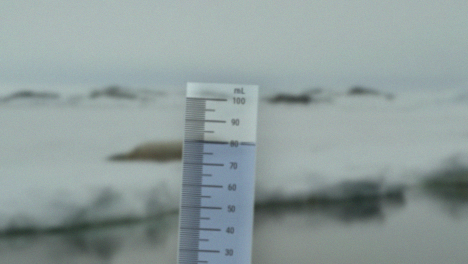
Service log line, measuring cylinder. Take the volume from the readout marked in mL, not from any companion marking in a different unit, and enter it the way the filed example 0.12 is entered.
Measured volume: 80
